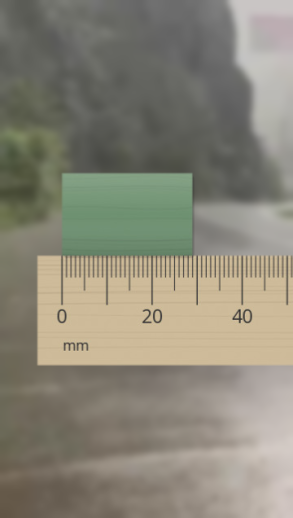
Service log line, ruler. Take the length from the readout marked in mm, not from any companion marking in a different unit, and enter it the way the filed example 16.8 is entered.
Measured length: 29
